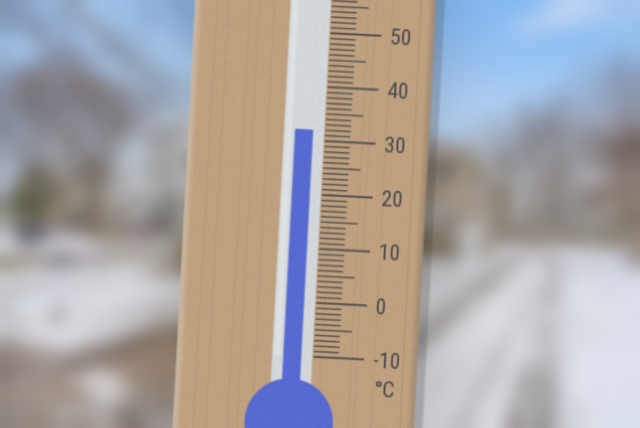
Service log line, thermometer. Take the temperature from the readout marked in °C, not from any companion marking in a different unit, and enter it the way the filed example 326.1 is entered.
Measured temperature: 32
